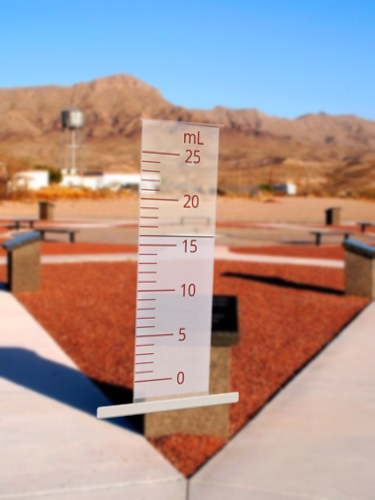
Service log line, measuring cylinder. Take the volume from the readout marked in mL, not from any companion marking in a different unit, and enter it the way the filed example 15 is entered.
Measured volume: 16
